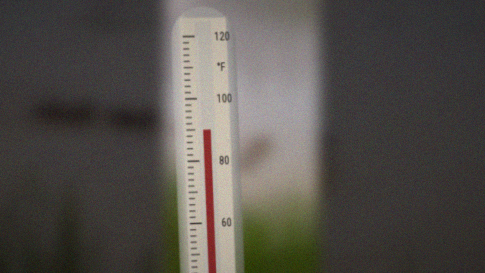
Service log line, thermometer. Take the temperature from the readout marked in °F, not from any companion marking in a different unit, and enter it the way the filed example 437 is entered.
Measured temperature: 90
